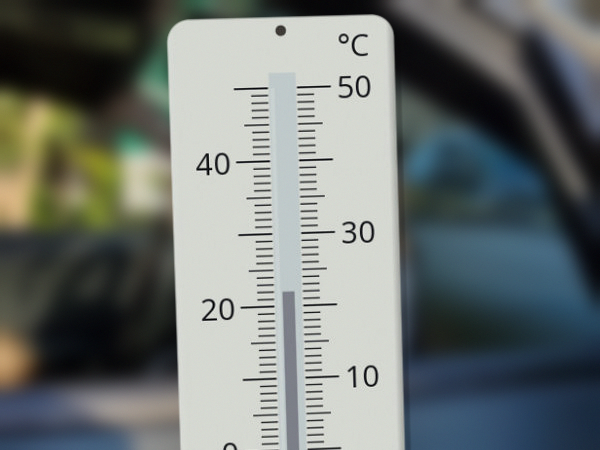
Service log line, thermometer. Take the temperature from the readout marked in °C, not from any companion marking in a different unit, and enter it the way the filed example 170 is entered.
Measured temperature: 22
